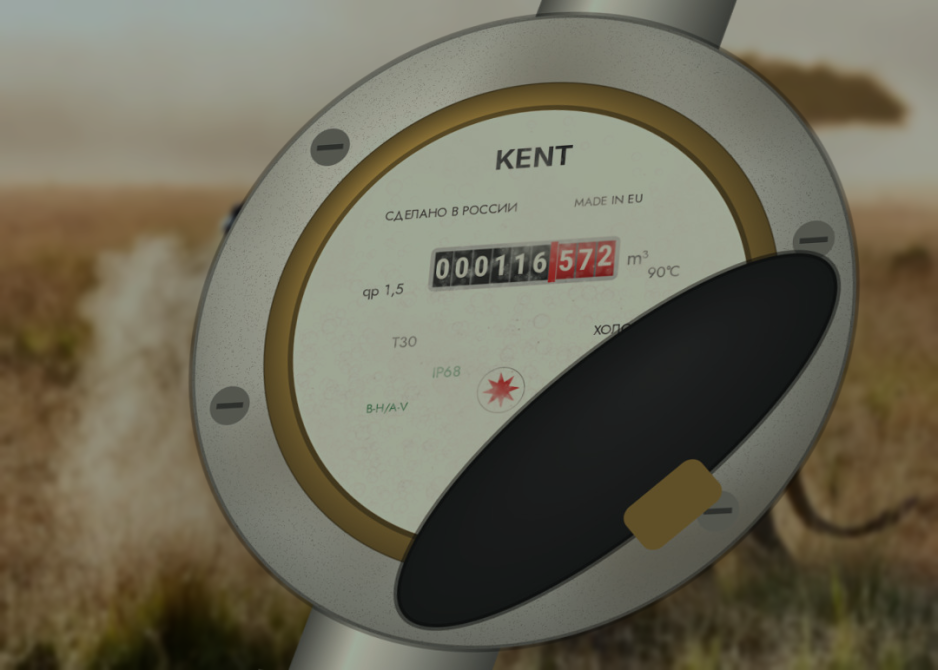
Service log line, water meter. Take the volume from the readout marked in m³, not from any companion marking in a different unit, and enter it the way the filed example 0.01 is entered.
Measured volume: 116.572
